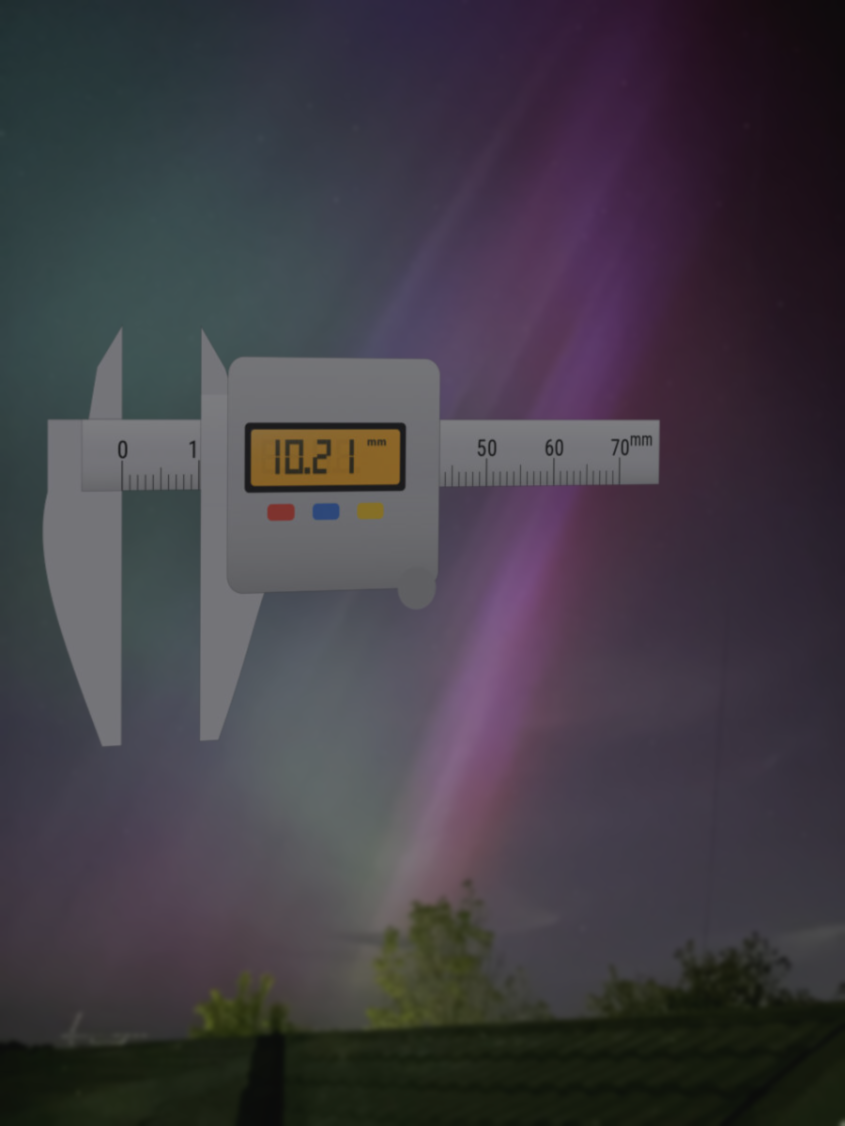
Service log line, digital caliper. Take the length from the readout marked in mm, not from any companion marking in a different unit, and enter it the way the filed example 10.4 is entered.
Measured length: 10.21
